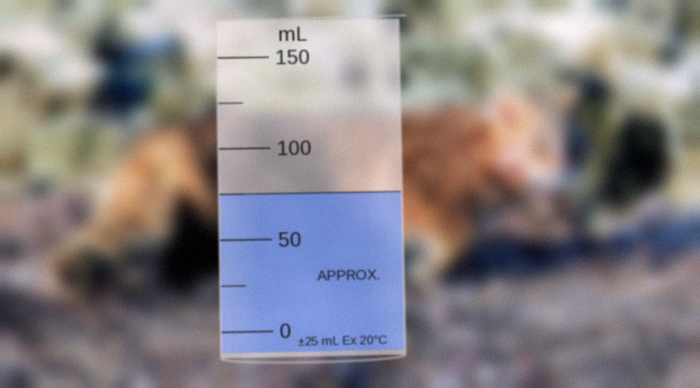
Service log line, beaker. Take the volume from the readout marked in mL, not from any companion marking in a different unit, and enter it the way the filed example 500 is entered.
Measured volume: 75
